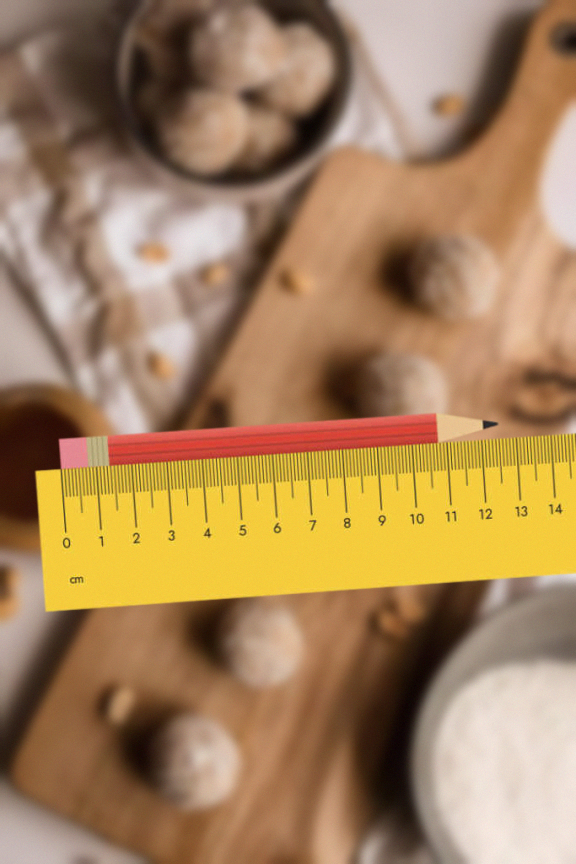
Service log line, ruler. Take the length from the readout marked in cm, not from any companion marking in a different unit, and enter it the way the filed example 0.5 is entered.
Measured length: 12.5
